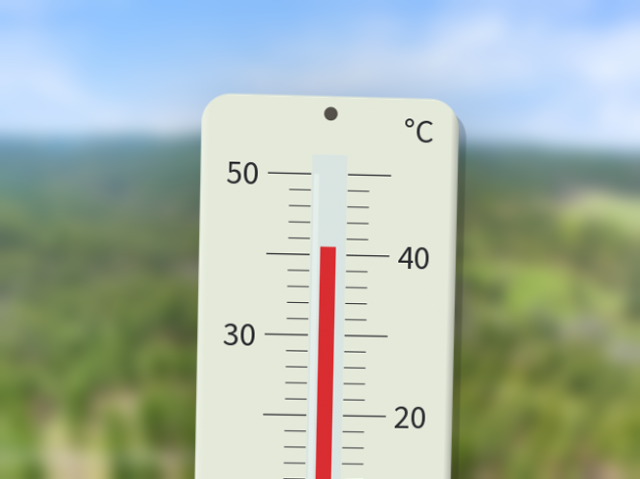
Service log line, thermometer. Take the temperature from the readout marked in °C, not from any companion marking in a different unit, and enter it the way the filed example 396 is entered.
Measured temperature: 41
